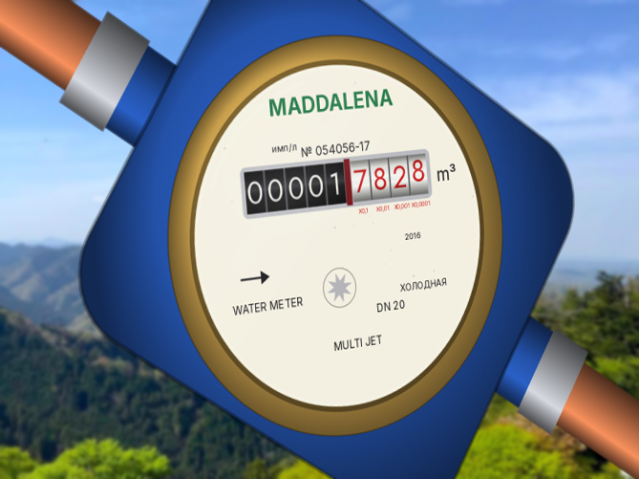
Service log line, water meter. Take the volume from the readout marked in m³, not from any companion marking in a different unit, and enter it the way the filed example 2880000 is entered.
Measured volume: 1.7828
